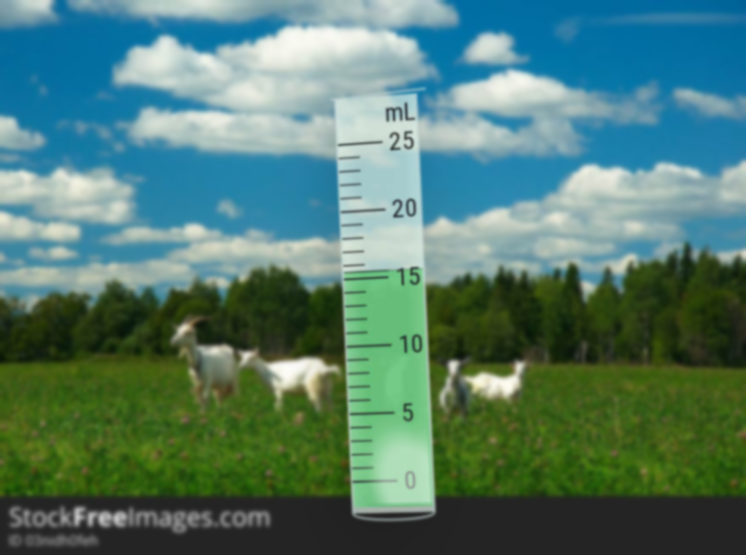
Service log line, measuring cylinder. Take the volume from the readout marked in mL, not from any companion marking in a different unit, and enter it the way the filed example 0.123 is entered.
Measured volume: 15.5
